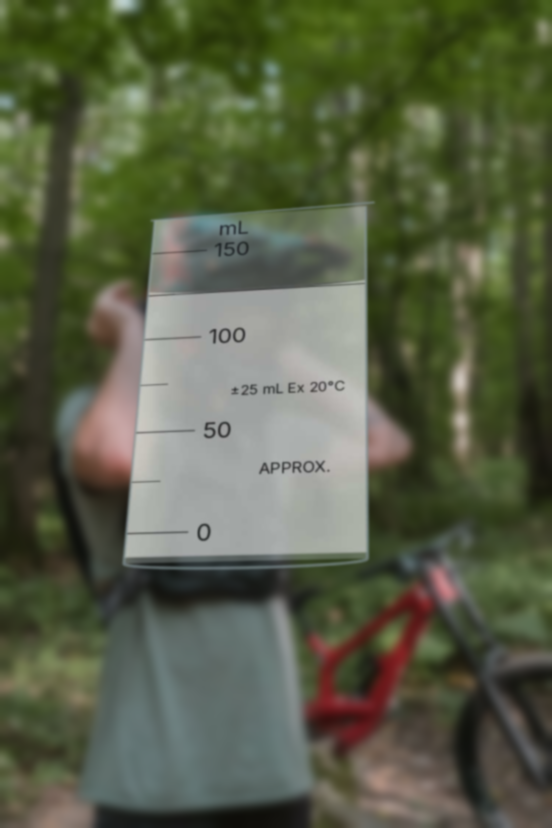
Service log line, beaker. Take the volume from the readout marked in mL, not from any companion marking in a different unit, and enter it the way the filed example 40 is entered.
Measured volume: 125
